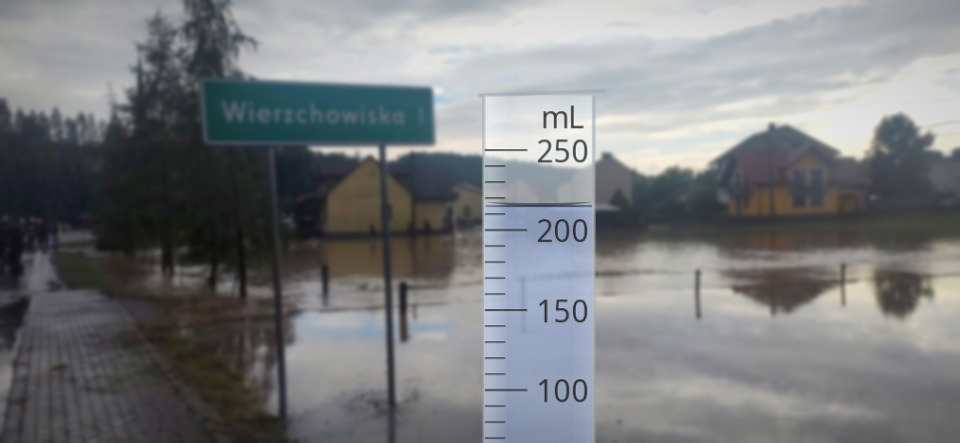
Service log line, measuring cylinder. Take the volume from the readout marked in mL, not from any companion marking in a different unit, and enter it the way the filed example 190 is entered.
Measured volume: 215
